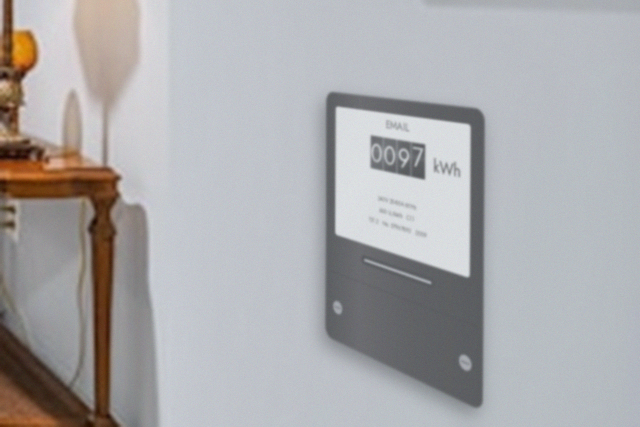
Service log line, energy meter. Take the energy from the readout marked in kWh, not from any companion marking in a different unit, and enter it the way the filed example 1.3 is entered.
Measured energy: 97
